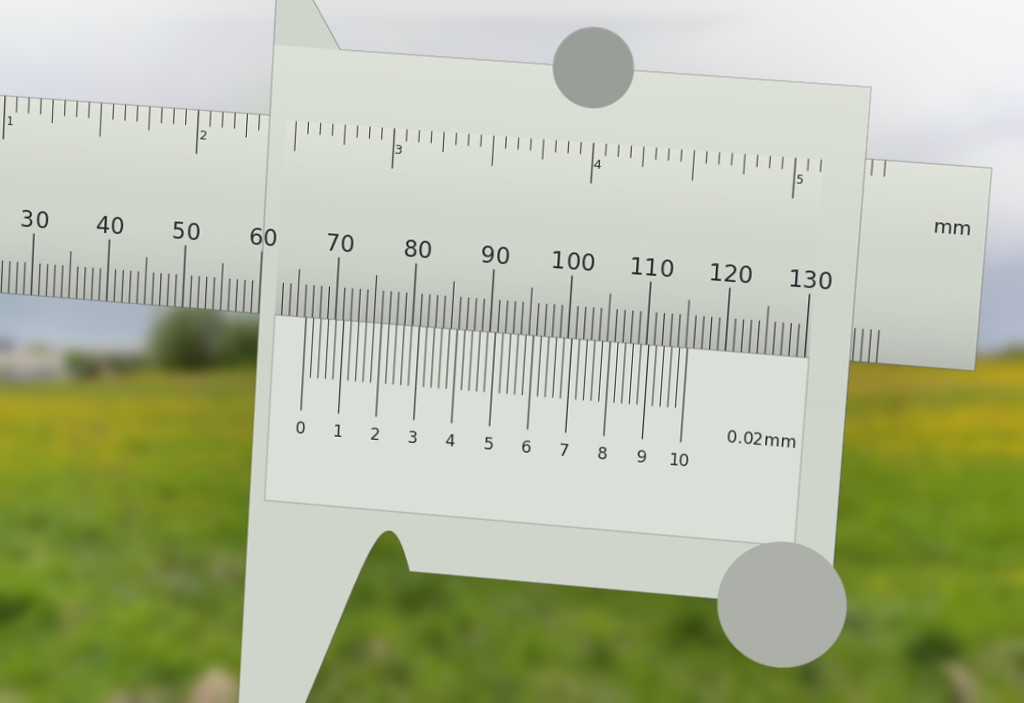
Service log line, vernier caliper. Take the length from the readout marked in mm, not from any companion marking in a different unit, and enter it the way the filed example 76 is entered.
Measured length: 66.2
